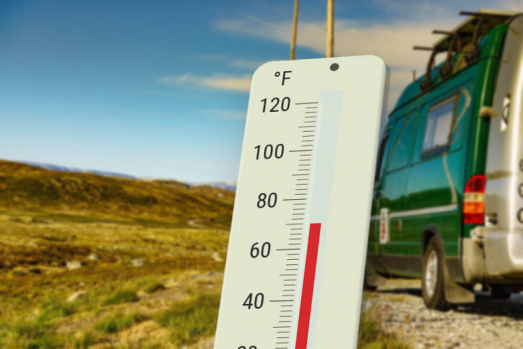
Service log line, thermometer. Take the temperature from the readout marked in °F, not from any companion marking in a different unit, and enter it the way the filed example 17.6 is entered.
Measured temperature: 70
